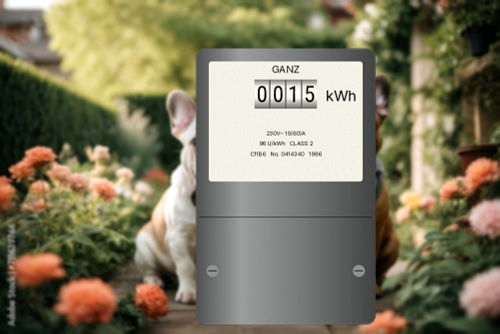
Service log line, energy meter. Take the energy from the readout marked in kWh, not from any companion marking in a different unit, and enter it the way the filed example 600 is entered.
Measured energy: 15
